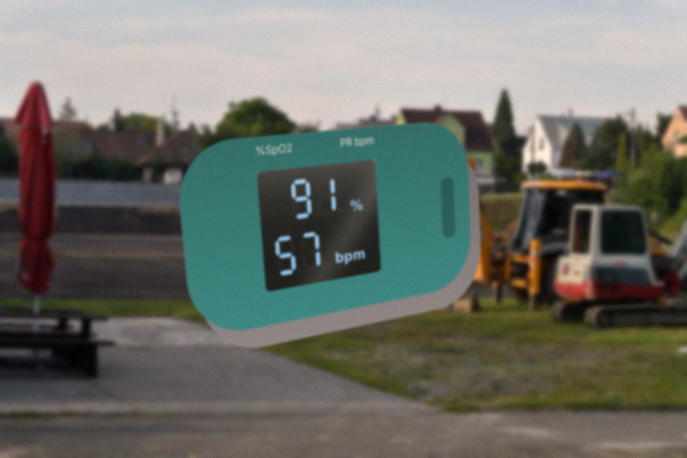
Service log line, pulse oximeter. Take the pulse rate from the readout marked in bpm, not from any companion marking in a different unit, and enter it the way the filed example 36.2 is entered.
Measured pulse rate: 57
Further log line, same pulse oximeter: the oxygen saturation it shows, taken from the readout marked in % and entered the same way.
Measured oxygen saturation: 91
